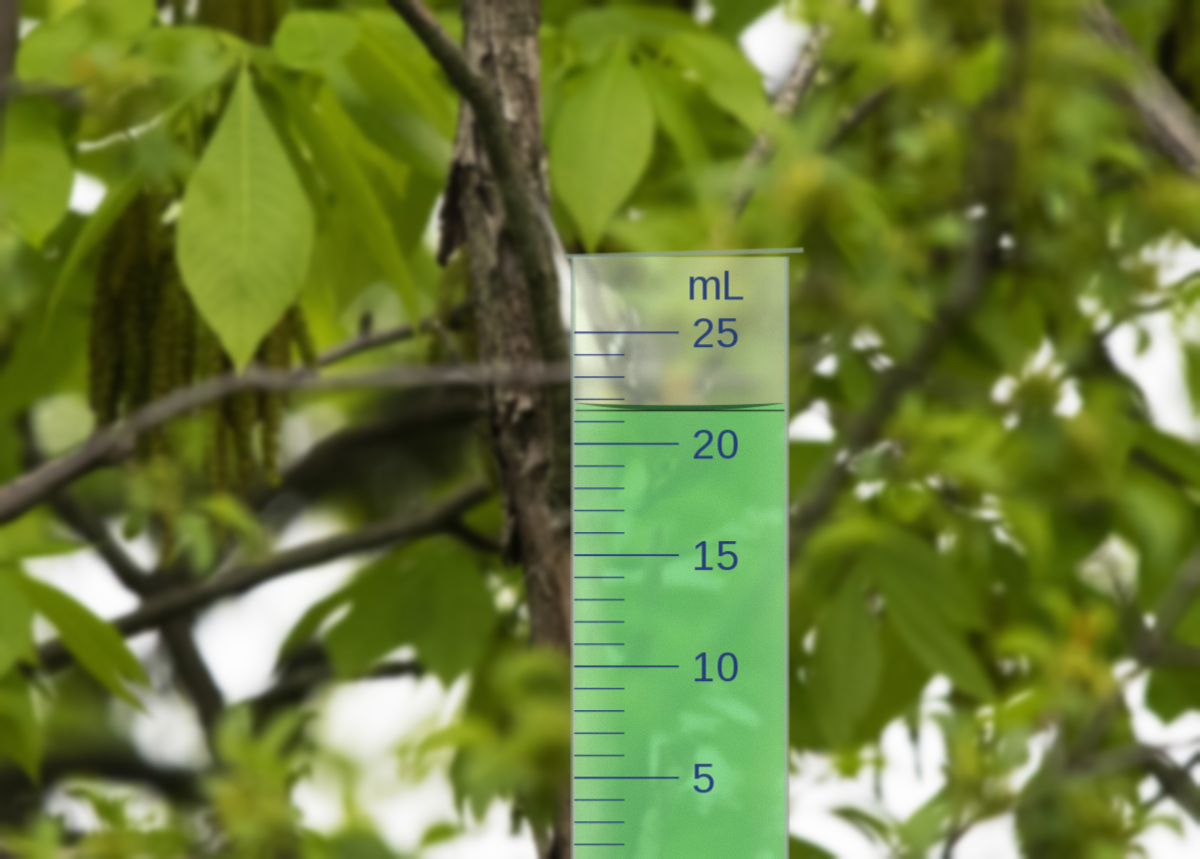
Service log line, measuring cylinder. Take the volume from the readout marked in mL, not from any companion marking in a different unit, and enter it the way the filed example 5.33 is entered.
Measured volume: 21.5
